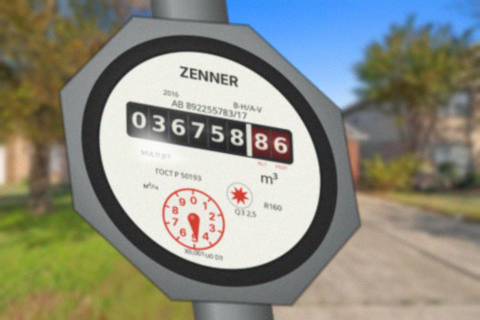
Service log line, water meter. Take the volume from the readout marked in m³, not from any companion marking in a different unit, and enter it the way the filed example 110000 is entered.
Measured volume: 36758.864
